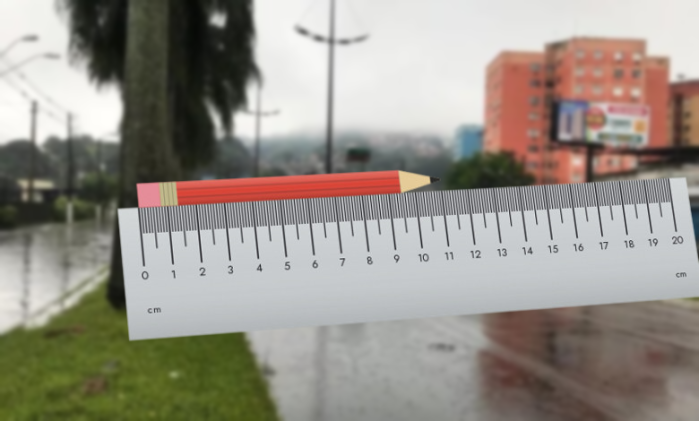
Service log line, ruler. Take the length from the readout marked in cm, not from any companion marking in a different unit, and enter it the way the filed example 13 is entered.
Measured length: 11
